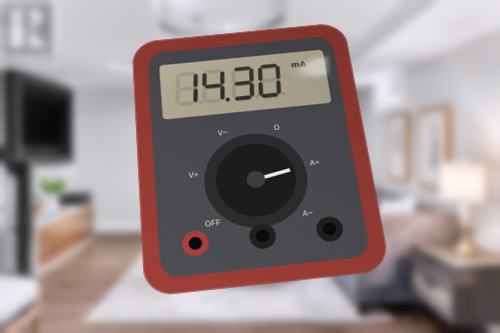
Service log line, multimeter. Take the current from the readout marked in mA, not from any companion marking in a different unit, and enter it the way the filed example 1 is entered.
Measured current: 14.30
